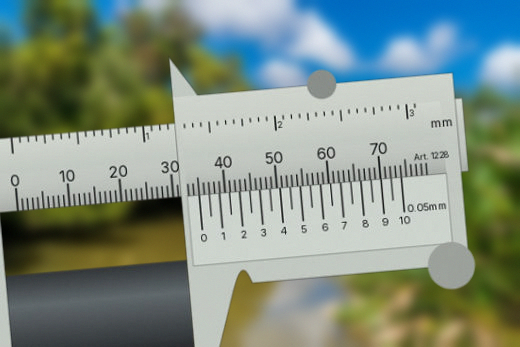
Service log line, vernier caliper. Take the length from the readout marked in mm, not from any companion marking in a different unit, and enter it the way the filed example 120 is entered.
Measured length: 35.0
